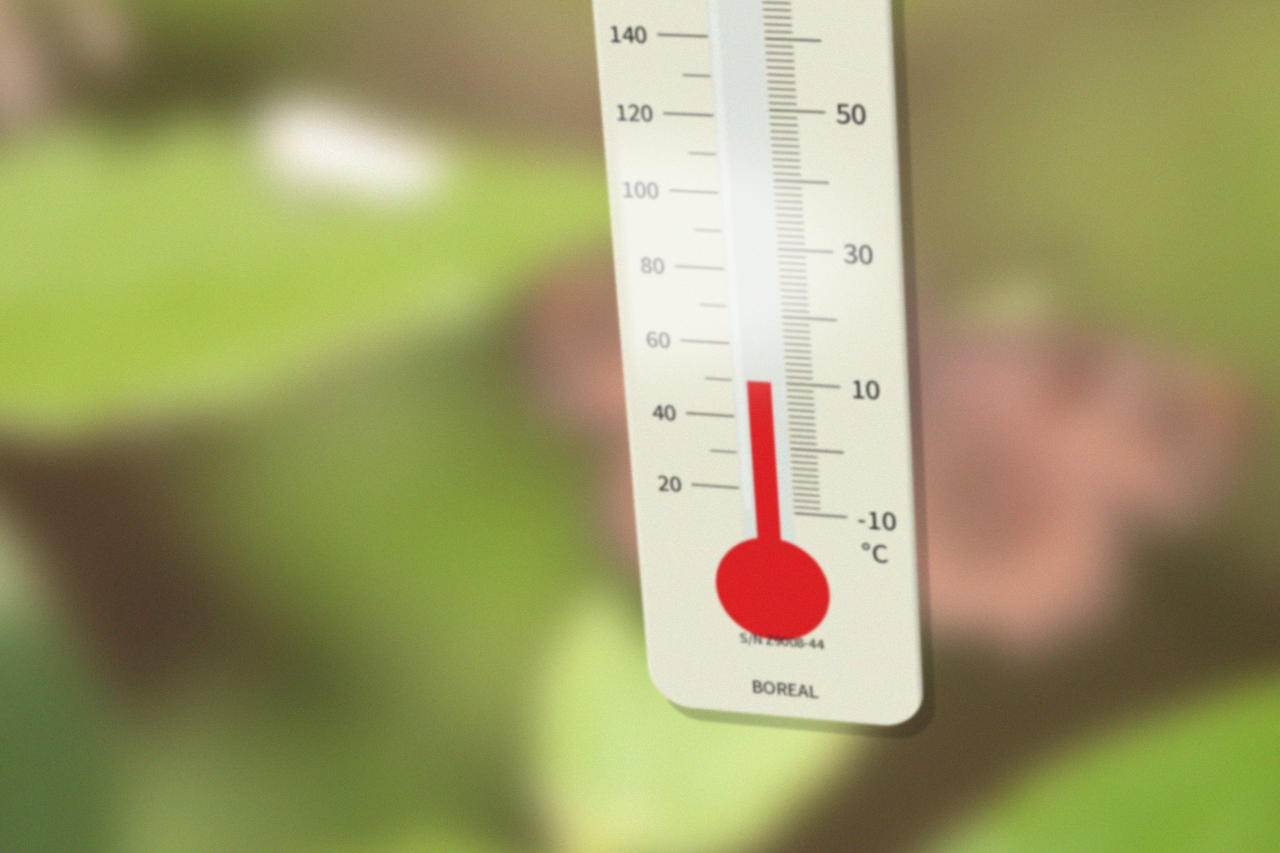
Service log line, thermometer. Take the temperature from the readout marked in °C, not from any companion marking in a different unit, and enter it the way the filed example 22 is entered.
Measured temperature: 10
